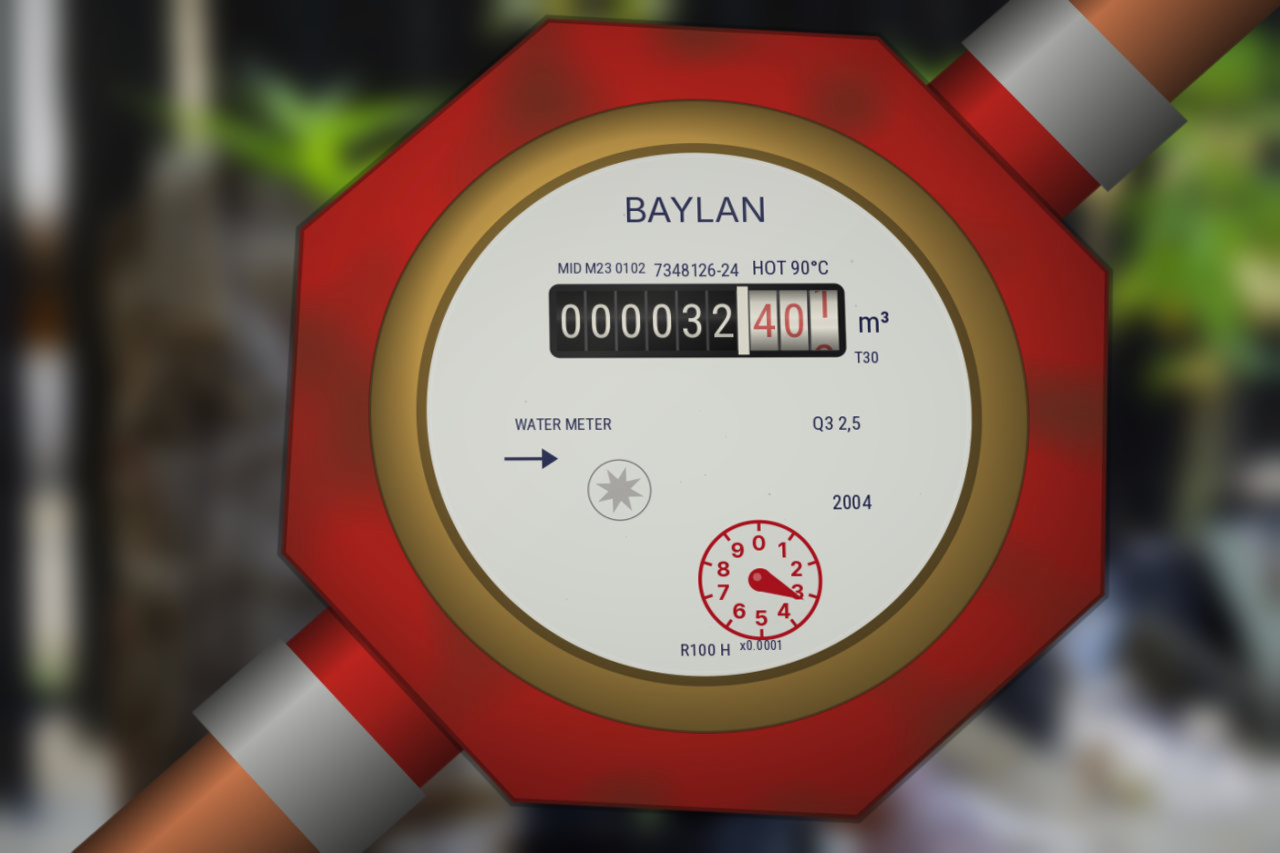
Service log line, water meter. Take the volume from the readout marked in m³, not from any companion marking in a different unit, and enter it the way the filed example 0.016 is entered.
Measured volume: 32.4013
